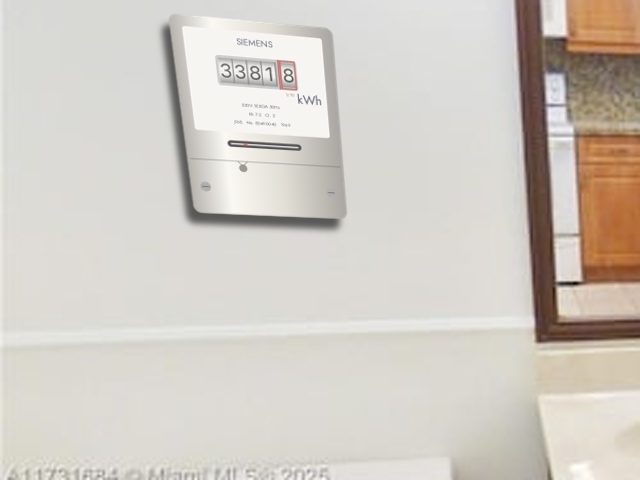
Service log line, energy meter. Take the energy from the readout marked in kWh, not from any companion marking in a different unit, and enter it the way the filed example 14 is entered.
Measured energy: 3381.8
